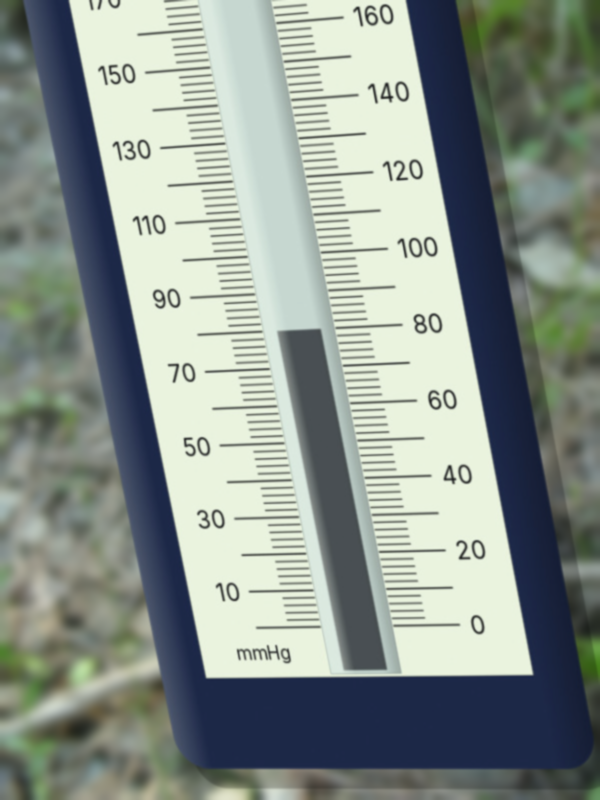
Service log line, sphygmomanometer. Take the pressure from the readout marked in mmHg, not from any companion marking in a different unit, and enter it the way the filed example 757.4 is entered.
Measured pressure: 80
